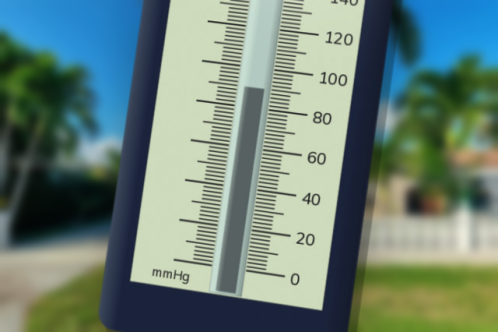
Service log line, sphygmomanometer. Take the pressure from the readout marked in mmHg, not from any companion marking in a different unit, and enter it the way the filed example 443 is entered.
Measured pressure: 90
